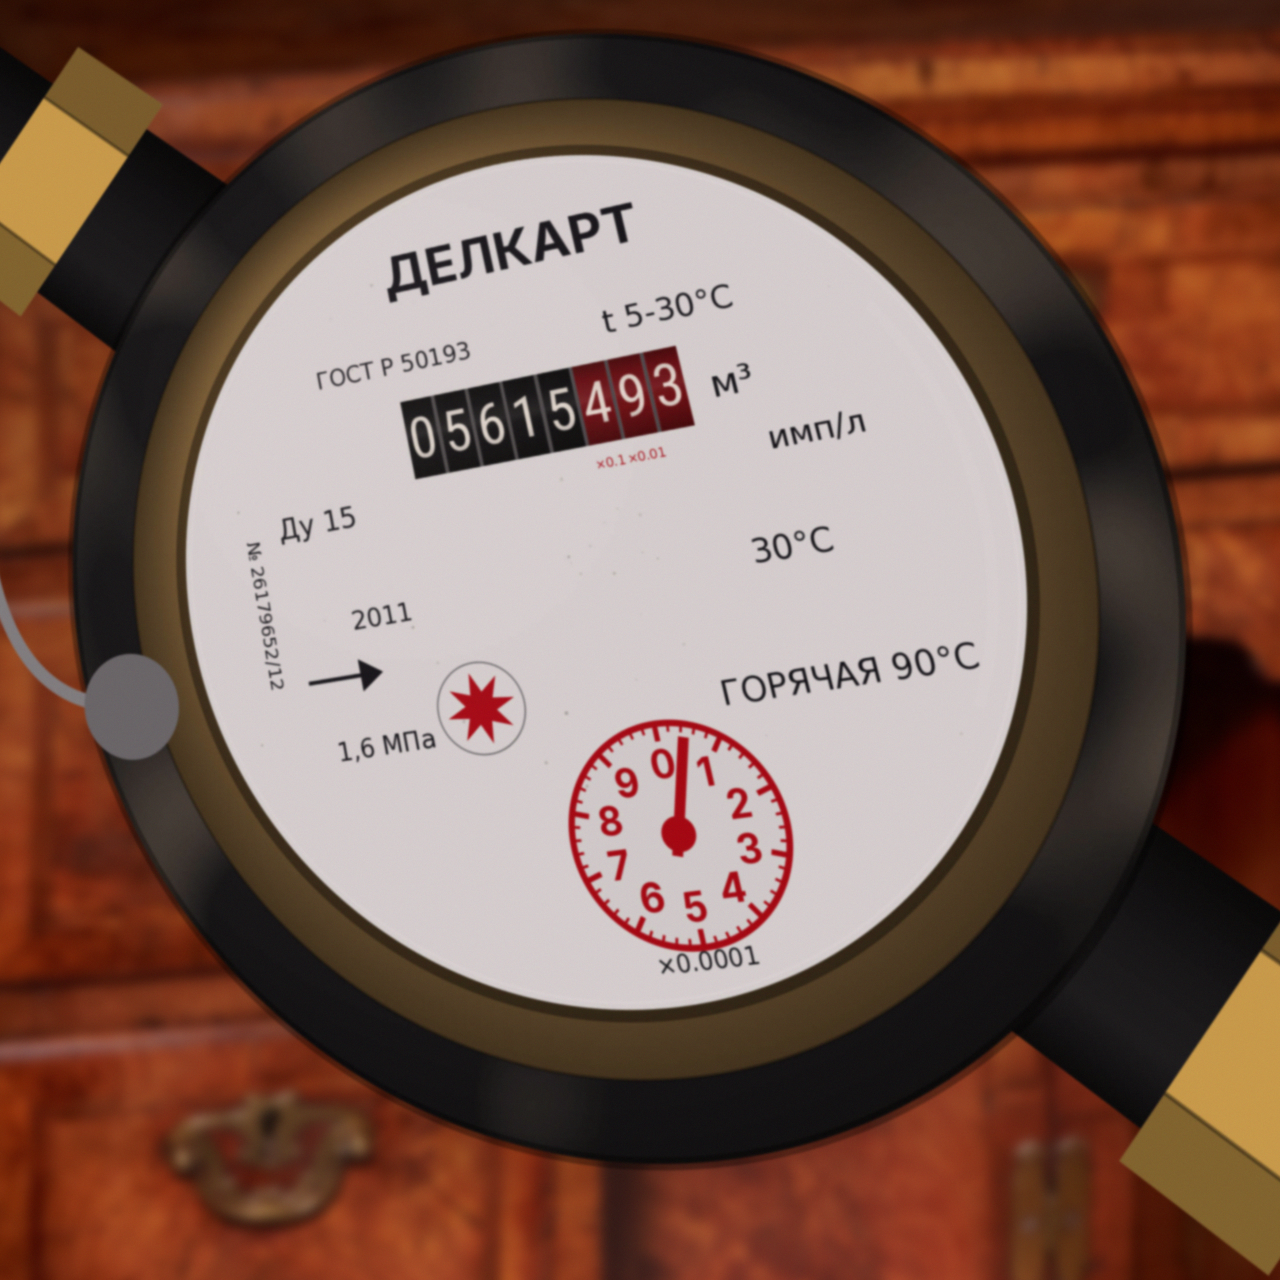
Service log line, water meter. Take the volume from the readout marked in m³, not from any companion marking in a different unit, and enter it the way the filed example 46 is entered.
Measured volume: 5615.4930
